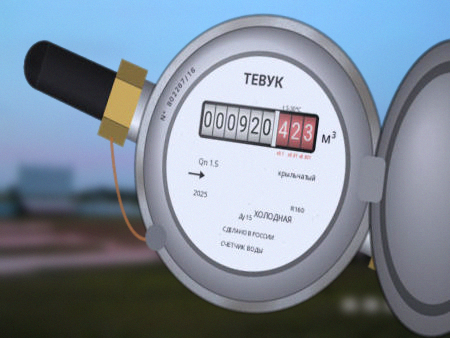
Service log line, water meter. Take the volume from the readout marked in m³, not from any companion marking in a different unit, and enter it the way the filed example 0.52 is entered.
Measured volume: 920.423
